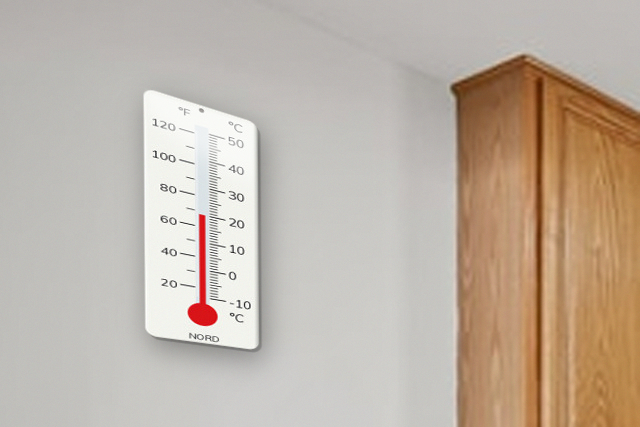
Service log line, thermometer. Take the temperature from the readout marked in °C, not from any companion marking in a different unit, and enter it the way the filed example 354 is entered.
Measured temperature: 20
